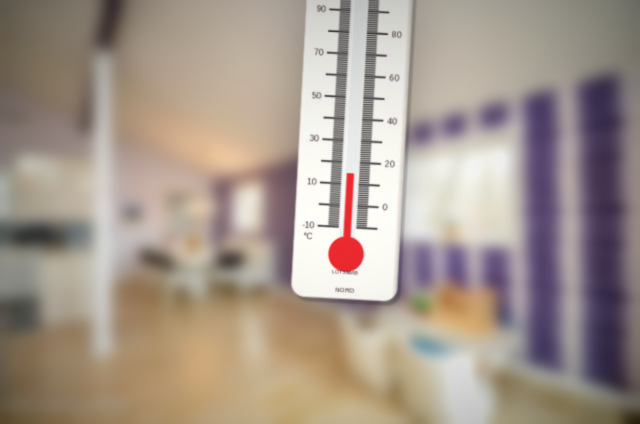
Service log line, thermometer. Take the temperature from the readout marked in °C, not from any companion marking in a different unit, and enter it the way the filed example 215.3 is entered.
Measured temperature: 15
